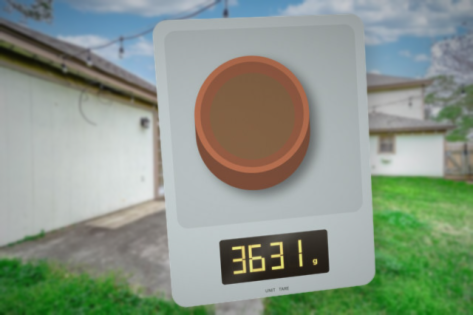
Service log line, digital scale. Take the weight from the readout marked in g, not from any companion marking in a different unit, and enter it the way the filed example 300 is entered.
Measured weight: 3631
